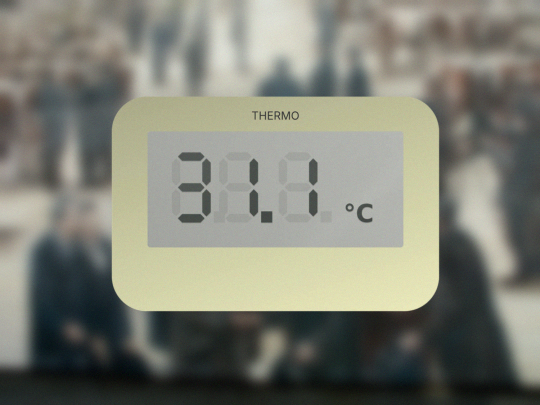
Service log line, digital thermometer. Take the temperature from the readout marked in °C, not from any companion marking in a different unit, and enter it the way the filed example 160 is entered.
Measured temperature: 31.1
